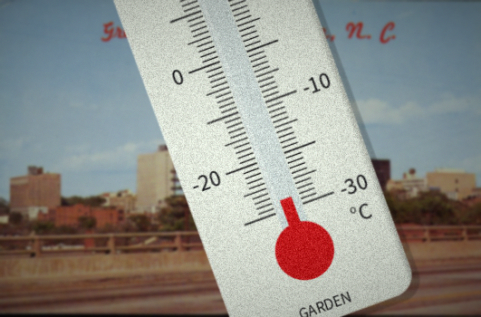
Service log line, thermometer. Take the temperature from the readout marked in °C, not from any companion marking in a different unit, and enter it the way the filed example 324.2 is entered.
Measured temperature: -28
